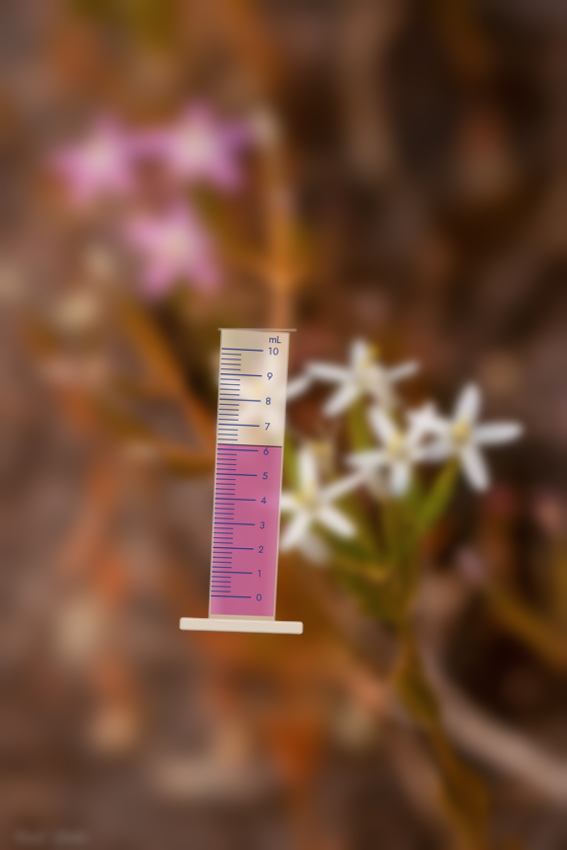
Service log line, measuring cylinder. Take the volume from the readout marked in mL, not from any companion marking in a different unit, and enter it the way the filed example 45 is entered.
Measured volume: 6.2
